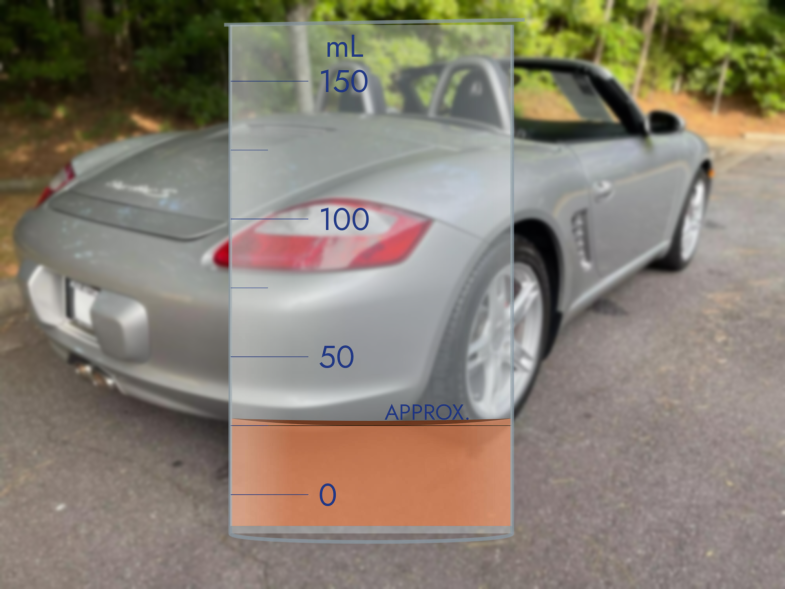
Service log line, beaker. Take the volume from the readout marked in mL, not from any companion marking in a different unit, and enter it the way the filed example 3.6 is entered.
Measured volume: 25
